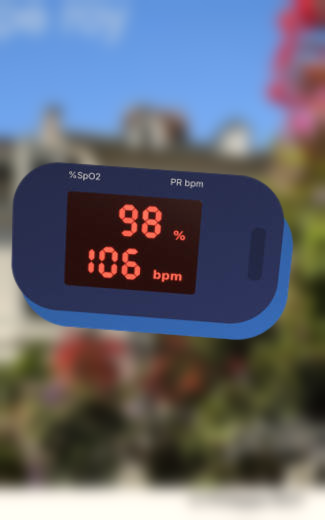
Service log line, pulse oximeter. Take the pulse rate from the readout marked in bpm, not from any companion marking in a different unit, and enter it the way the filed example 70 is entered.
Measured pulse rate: 106
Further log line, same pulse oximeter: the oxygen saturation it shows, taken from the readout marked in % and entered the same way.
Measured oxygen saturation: 98
